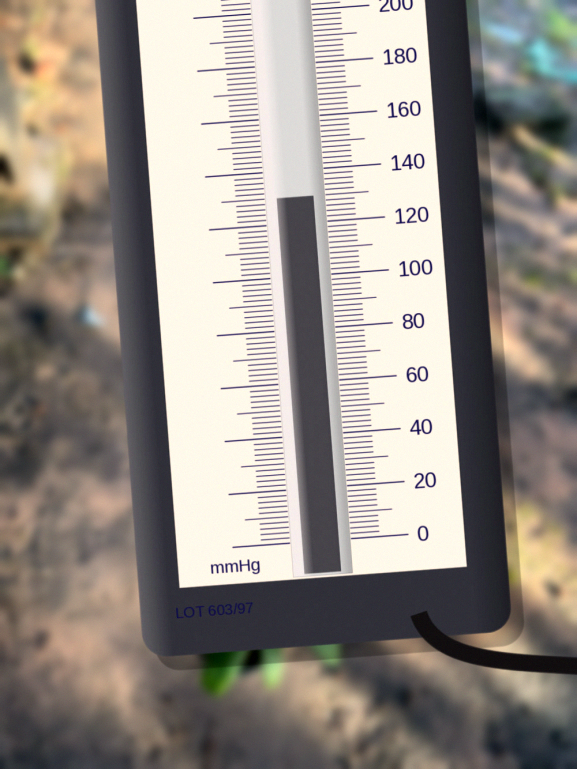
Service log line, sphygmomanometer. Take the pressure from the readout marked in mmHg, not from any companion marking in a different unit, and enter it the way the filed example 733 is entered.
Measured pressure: 130
